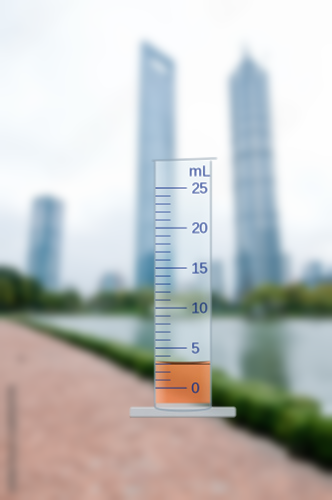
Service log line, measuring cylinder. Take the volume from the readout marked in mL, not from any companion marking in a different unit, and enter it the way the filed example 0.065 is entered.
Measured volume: 3
